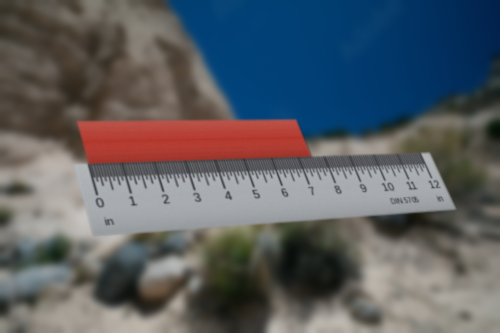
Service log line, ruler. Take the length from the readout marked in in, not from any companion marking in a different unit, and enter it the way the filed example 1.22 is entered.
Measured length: 7.5
